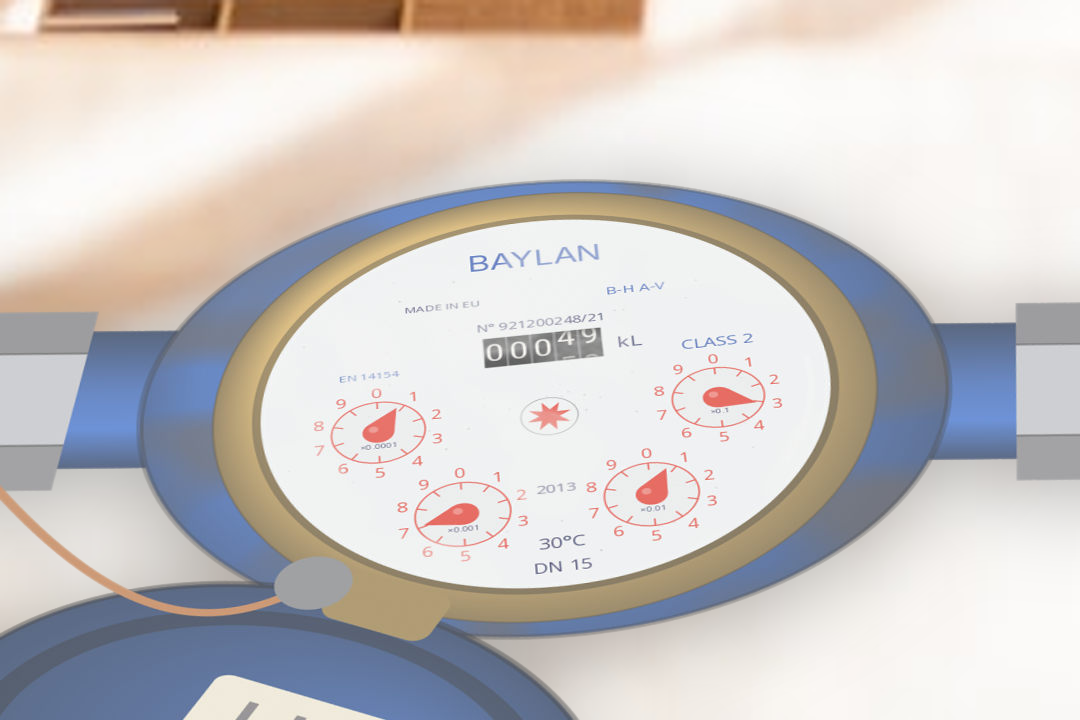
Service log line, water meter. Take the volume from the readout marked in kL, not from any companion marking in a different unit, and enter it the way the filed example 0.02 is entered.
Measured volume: 49.3070
